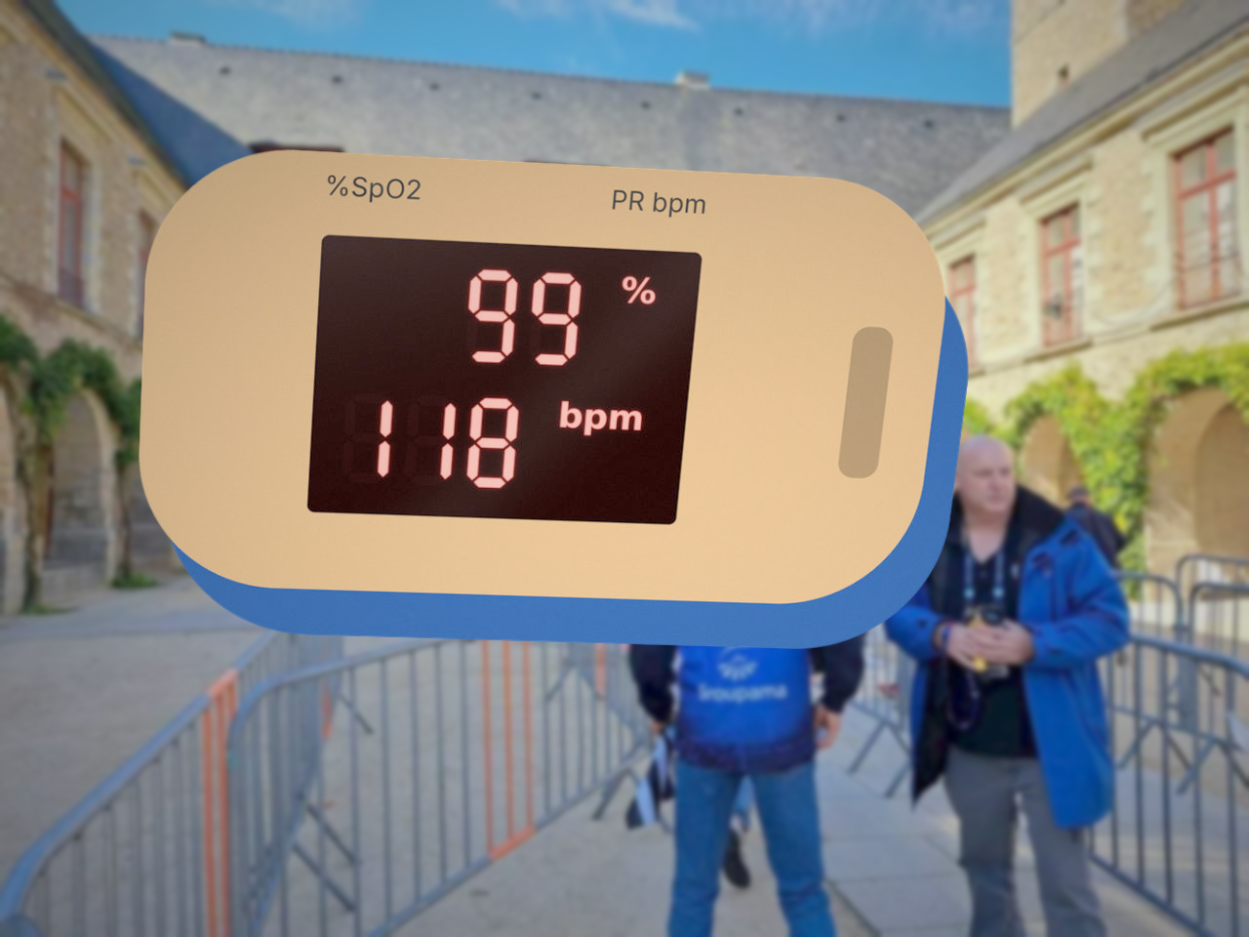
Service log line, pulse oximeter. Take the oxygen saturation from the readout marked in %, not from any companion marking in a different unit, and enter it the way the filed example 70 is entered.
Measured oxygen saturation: 99
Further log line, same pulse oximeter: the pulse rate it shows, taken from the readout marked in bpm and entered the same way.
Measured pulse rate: 118
